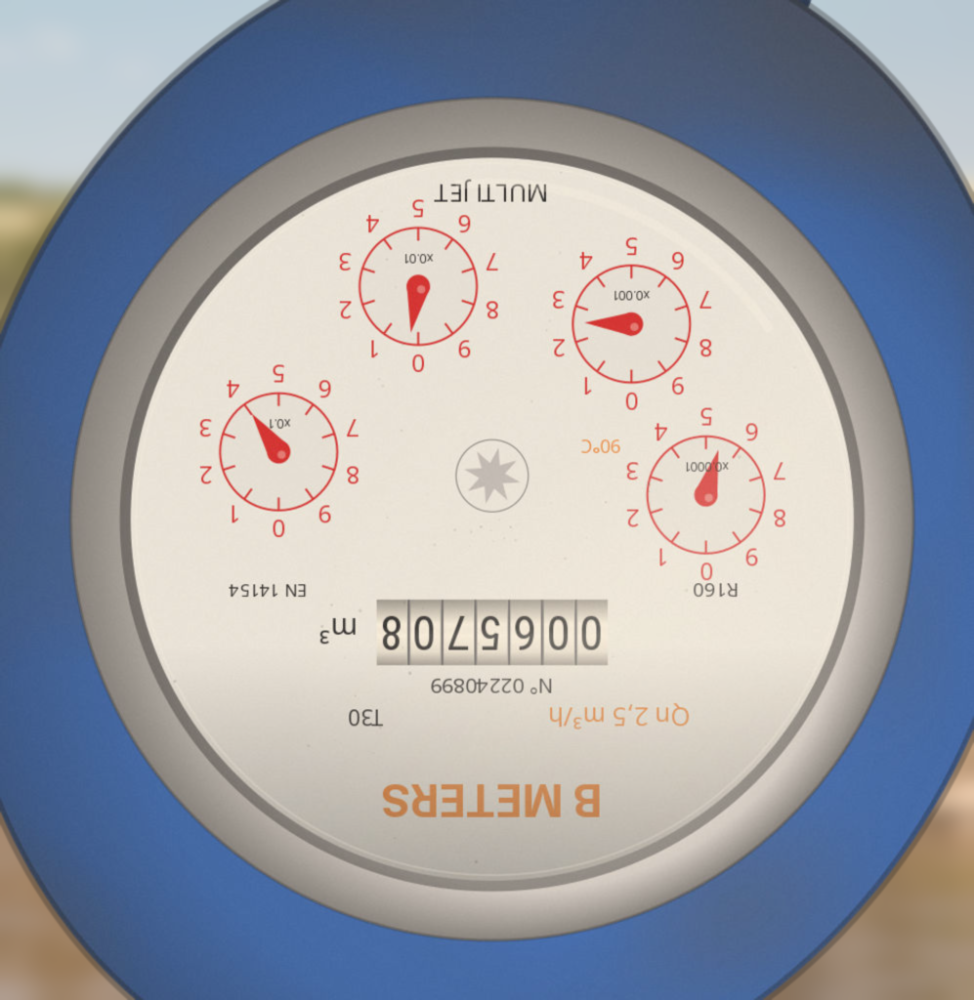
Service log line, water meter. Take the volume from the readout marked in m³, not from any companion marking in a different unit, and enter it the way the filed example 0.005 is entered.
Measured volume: 65708.4025
